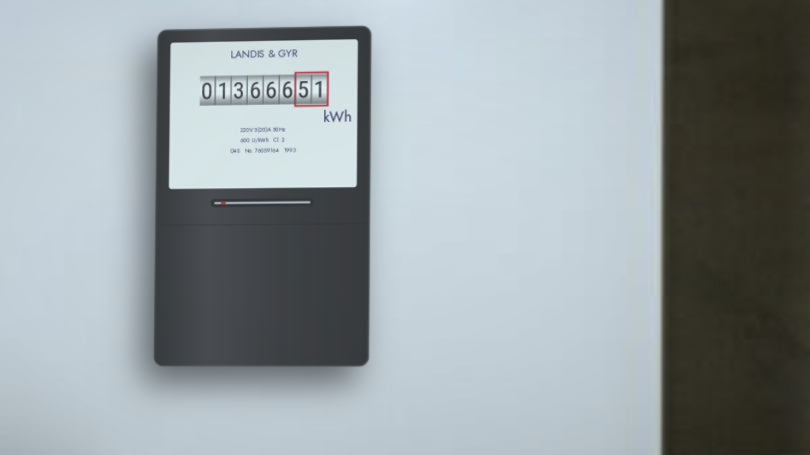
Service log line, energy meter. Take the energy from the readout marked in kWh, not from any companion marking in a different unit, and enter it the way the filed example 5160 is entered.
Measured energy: 13666.51
